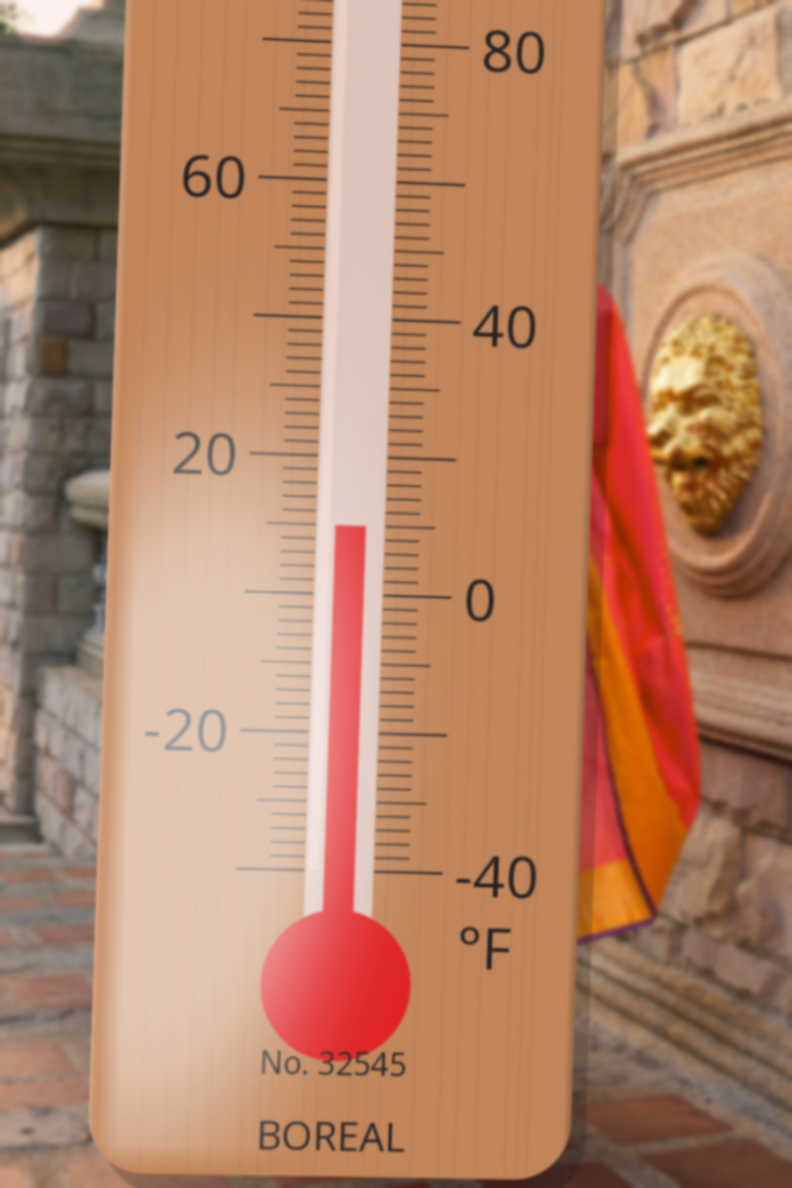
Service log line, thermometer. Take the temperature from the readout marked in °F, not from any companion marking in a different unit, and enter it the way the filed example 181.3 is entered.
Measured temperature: 10
